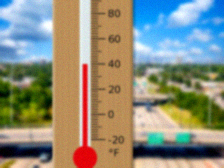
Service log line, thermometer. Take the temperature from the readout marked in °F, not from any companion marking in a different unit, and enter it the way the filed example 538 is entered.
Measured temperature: 40
